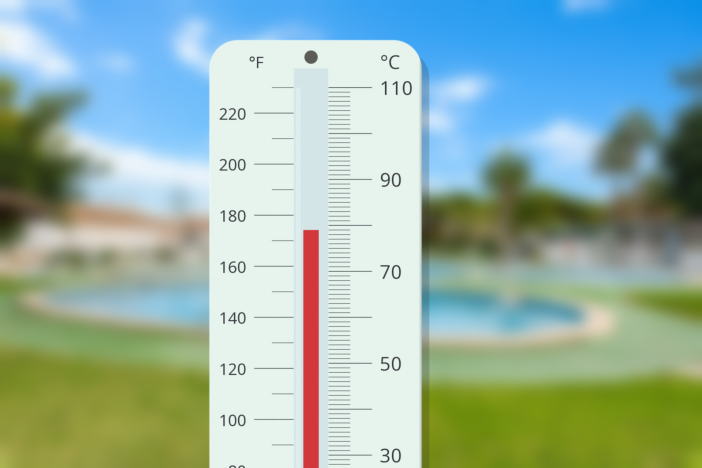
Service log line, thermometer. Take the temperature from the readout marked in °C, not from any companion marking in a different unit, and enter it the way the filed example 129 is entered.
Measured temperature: 79
